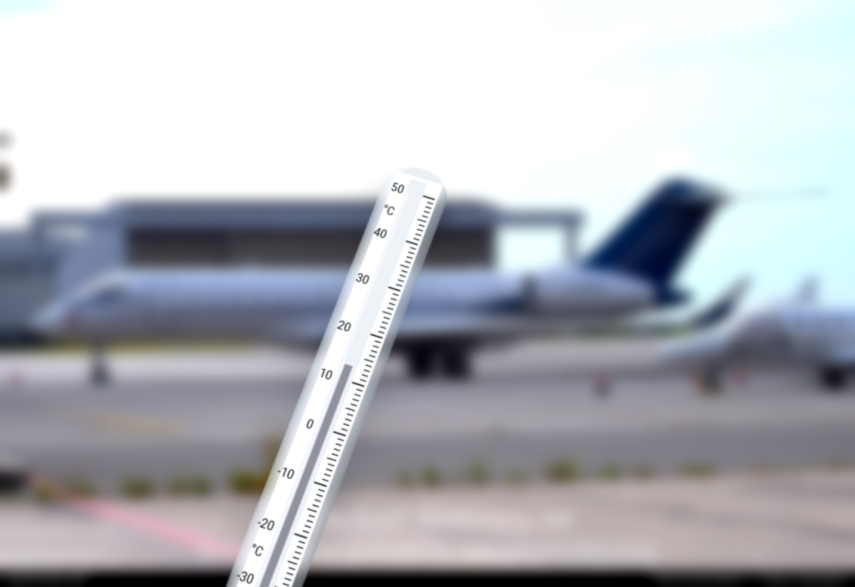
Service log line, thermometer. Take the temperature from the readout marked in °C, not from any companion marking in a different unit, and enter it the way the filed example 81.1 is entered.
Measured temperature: 13
